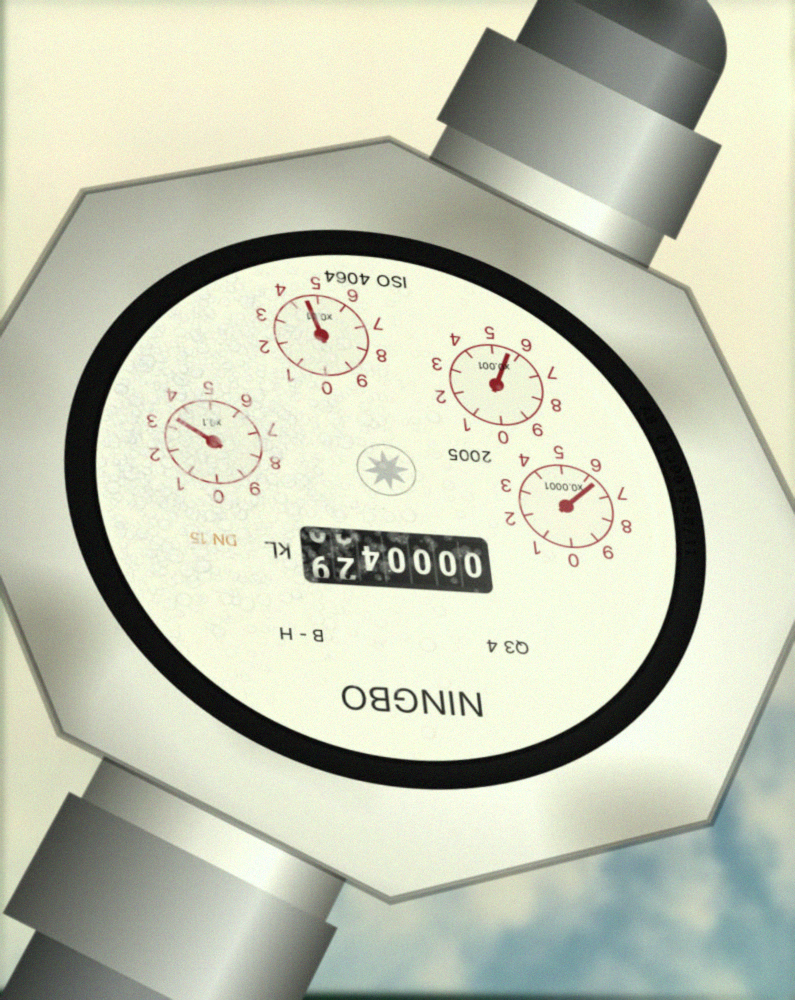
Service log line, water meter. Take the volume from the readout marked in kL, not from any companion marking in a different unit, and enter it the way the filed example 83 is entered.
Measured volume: 429.3456
